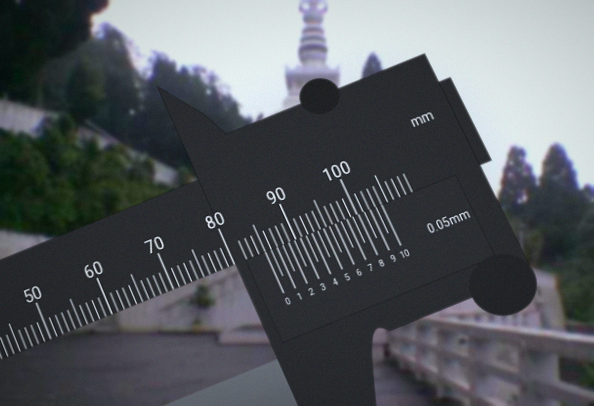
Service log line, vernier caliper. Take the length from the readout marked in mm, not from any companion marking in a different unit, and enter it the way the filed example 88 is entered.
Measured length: 85.0
